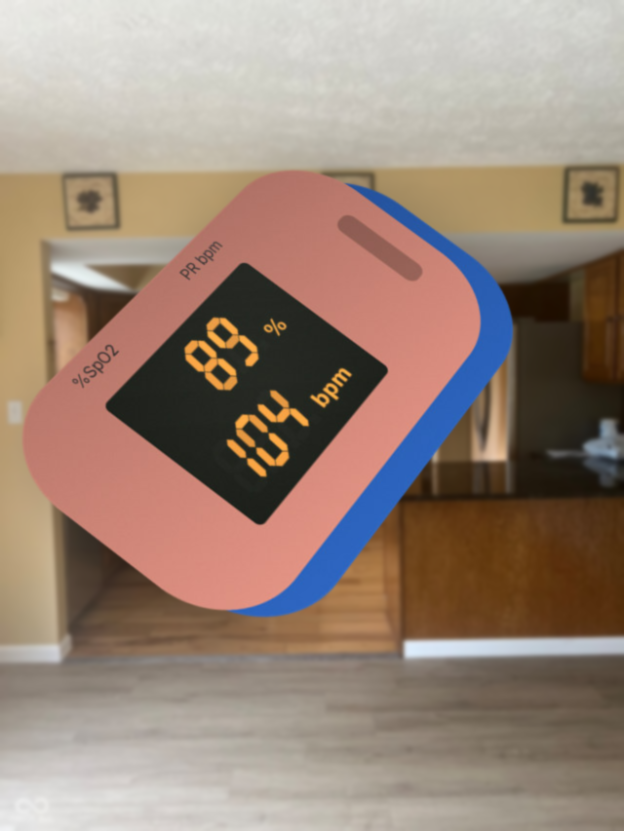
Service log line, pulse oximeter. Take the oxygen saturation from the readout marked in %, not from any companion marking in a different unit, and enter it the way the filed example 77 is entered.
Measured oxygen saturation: 89
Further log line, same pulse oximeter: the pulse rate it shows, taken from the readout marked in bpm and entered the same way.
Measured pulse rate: 104
